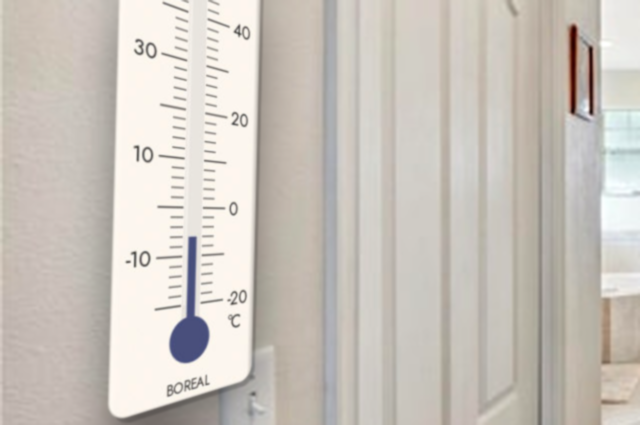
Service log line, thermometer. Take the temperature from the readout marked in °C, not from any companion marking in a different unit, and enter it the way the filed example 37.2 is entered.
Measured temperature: -6
